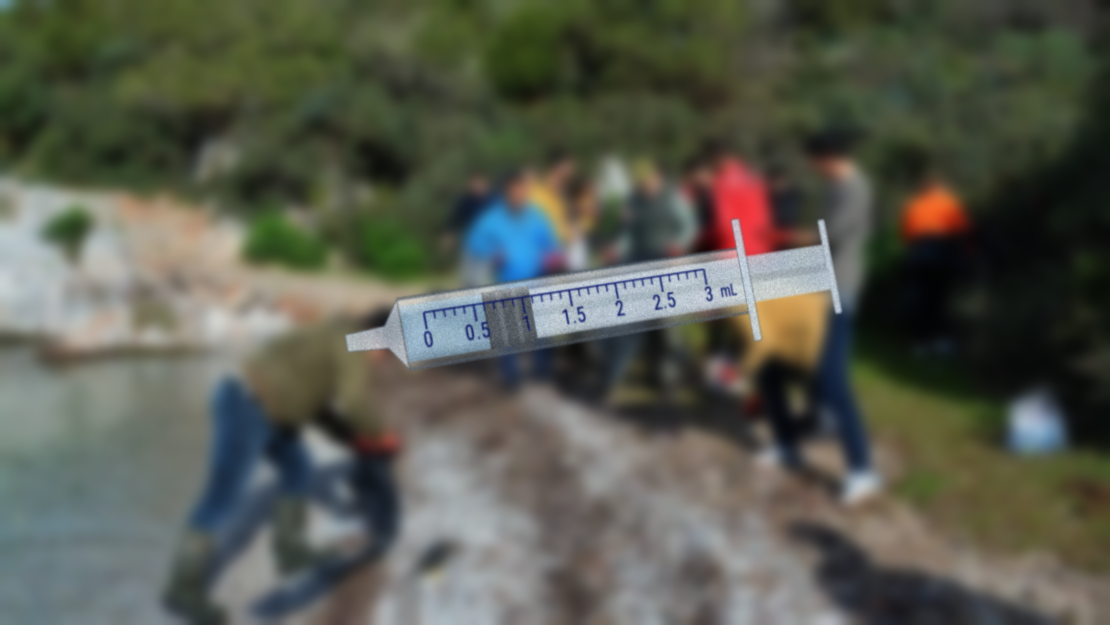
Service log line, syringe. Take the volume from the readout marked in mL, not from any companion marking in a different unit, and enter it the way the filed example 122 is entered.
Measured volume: 0.6
